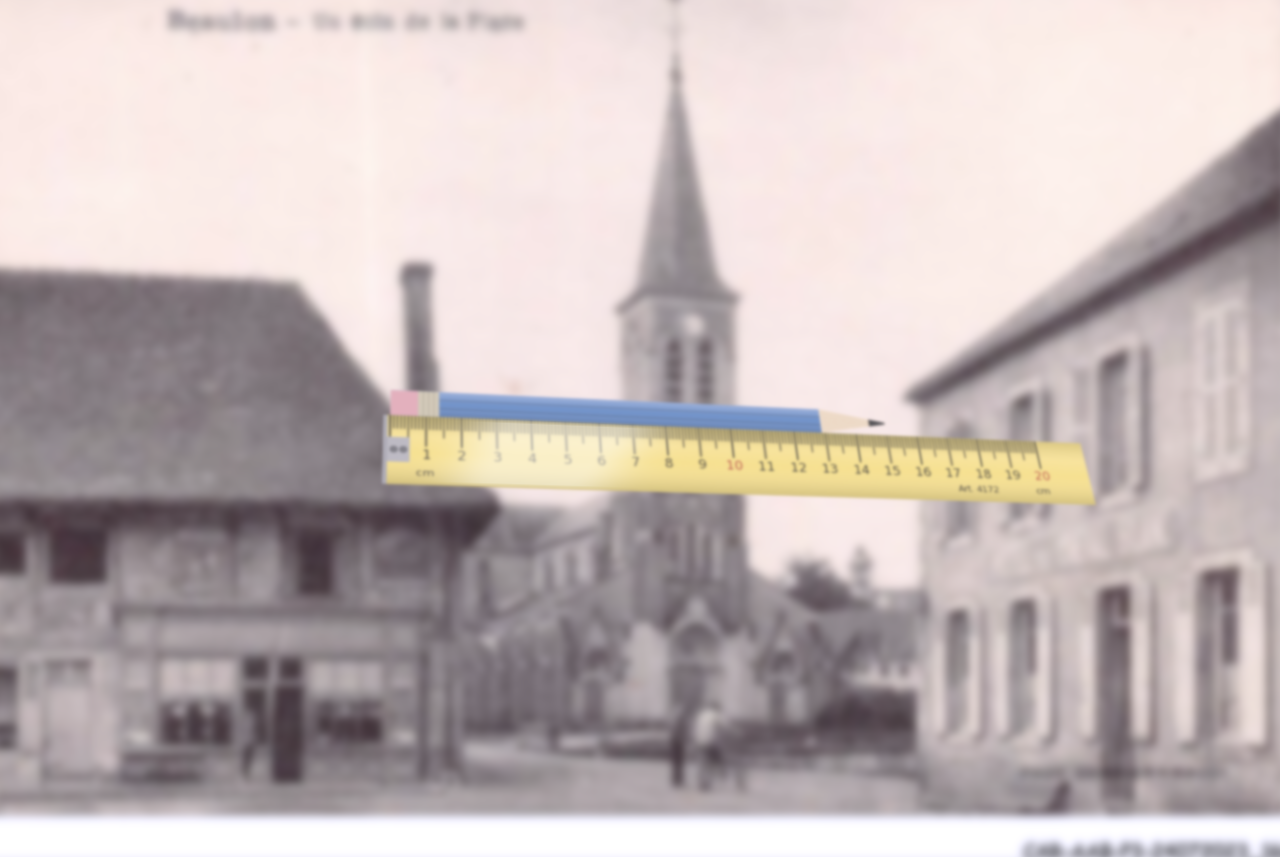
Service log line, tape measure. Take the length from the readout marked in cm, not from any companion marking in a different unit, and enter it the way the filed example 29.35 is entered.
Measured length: 15
